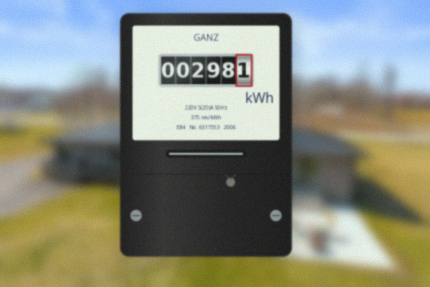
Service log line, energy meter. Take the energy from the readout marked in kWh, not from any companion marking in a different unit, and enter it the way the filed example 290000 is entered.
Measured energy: 298.1
